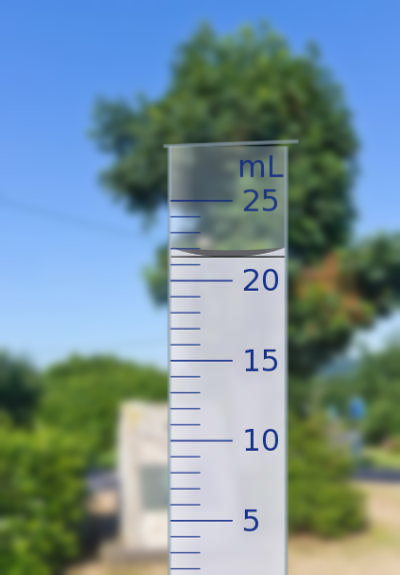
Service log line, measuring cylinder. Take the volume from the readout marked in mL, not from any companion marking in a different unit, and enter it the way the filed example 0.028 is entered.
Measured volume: 21.5
